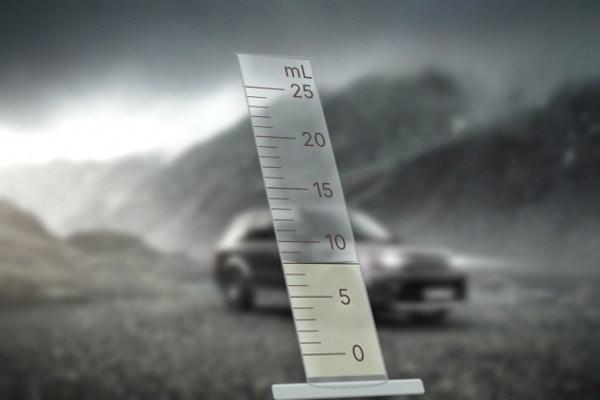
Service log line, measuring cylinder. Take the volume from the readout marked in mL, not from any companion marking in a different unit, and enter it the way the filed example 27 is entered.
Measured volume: 8
